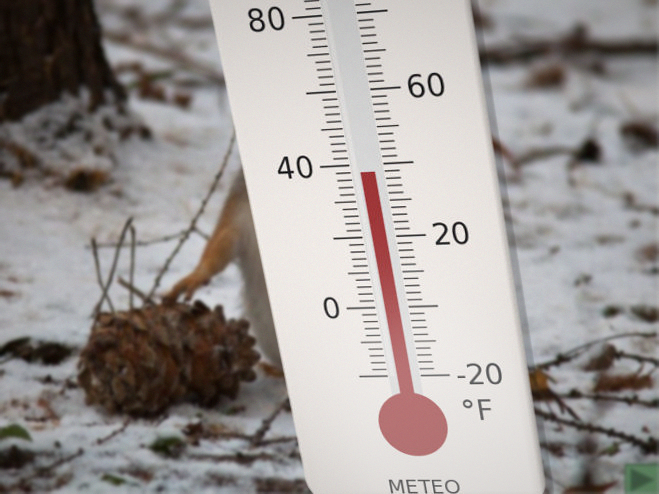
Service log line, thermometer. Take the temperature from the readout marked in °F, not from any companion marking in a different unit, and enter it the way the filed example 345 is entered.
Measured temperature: 38
